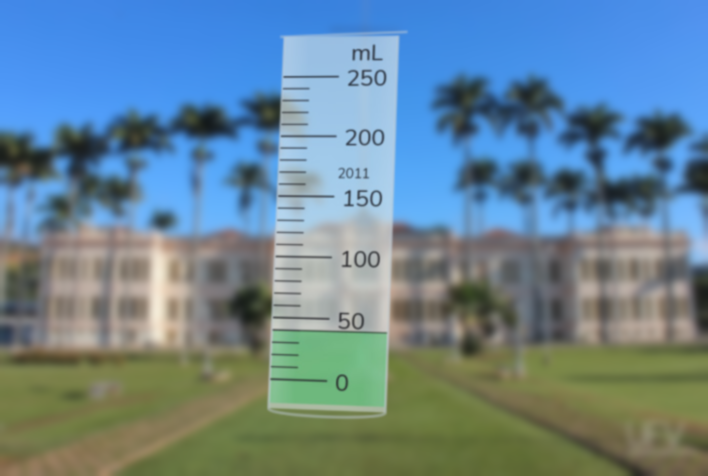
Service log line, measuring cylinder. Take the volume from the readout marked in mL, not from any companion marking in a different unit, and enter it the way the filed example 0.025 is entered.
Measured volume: 40
